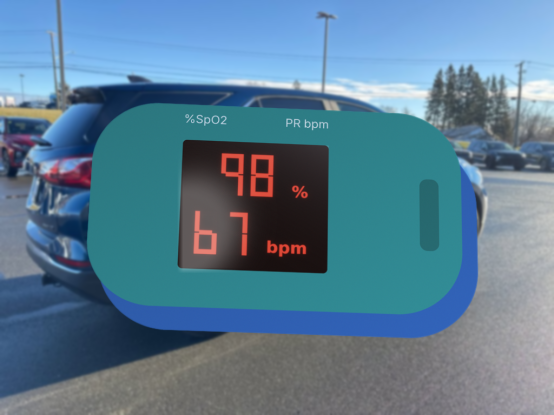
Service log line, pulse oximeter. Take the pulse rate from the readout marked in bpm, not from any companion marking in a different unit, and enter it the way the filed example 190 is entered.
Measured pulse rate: 67
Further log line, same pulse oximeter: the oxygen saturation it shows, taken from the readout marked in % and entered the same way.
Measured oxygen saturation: 98
